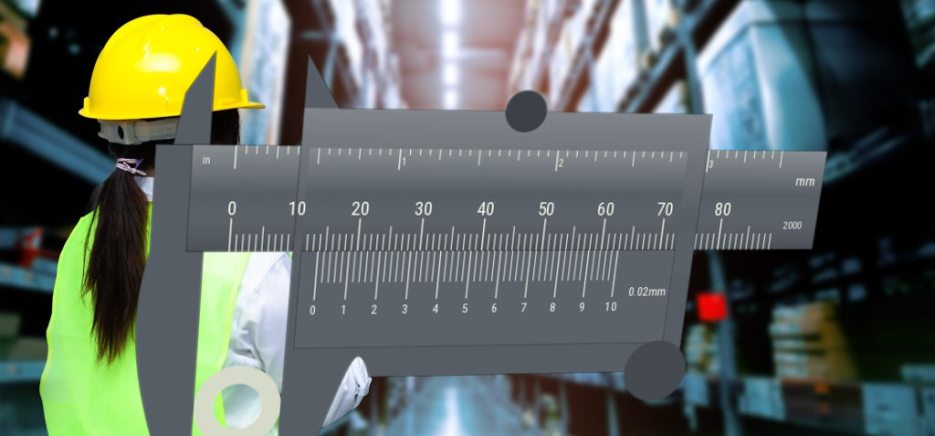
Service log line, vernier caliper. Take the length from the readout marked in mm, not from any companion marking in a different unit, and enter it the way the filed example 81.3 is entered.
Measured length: 13.8
